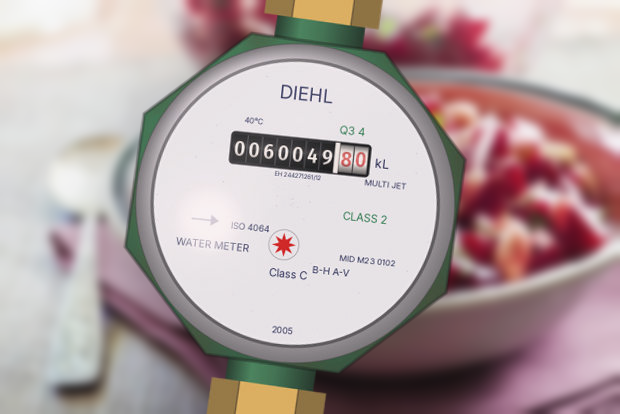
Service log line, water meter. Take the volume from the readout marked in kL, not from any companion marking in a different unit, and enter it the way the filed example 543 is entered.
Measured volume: 60049.80
